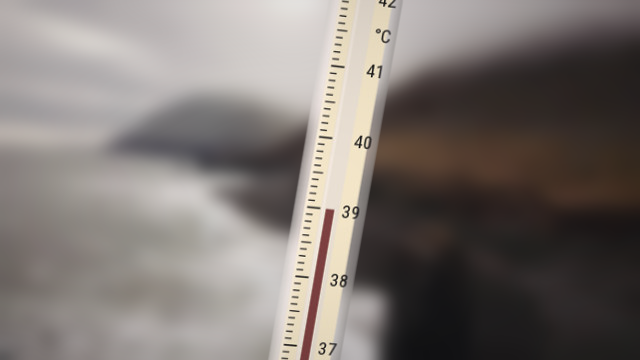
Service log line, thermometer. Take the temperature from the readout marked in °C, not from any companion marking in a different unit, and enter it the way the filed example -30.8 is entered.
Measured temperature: 39
